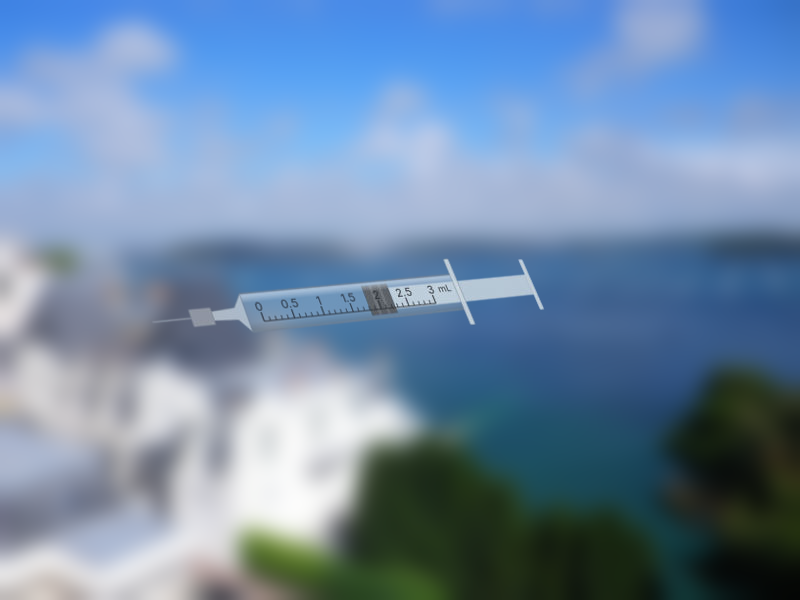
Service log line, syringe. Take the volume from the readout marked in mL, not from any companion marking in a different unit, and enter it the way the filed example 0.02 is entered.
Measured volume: 1.8
